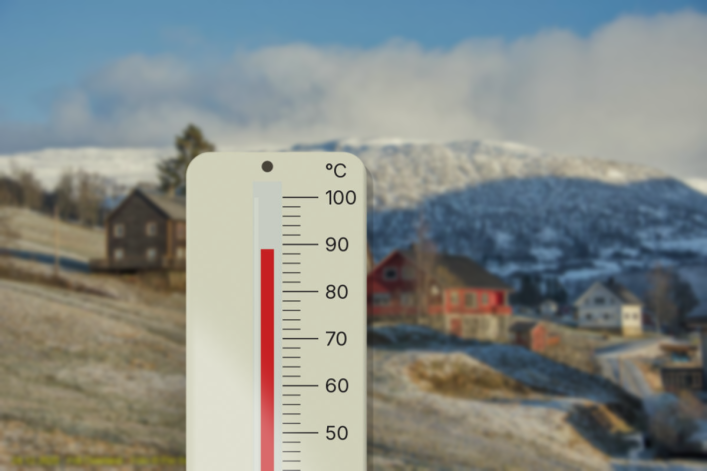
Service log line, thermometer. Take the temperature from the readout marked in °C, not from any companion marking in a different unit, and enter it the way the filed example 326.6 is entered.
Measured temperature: 89
